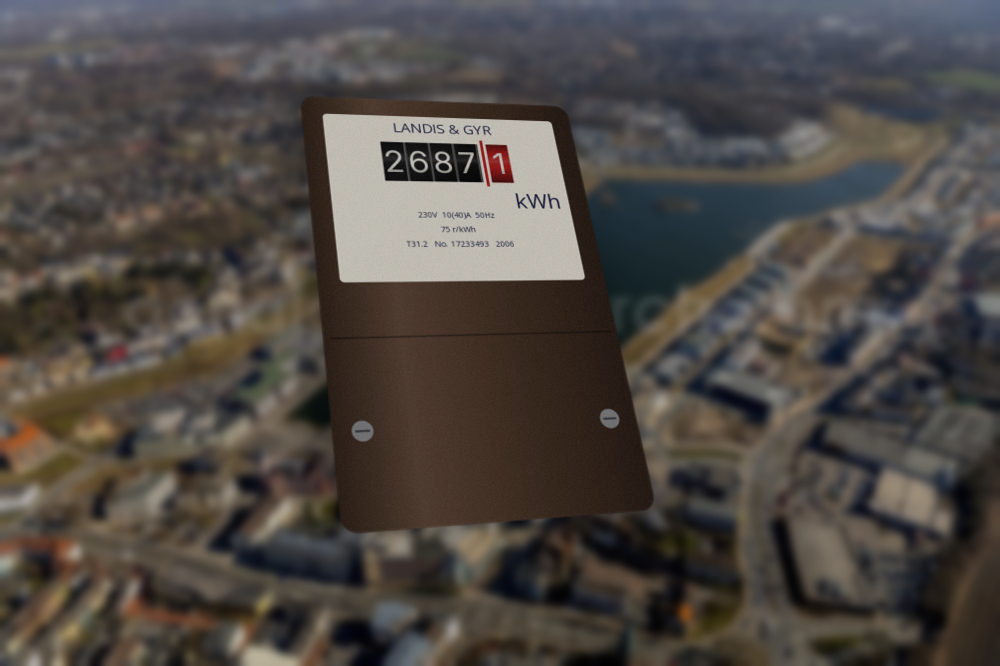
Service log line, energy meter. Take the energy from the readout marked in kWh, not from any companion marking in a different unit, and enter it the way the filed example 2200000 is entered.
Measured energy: 2687.1
